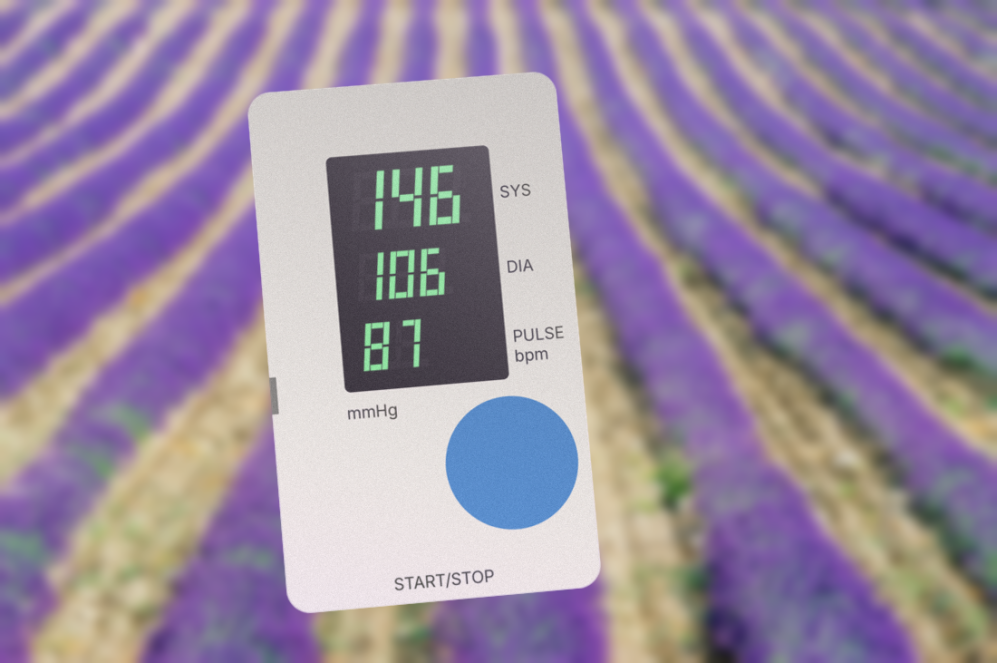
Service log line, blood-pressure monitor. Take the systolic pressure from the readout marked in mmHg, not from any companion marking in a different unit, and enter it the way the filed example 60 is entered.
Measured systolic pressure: 146
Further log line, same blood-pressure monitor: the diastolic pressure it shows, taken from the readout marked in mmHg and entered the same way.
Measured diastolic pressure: 106
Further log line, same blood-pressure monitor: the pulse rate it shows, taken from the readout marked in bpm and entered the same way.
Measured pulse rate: 87
